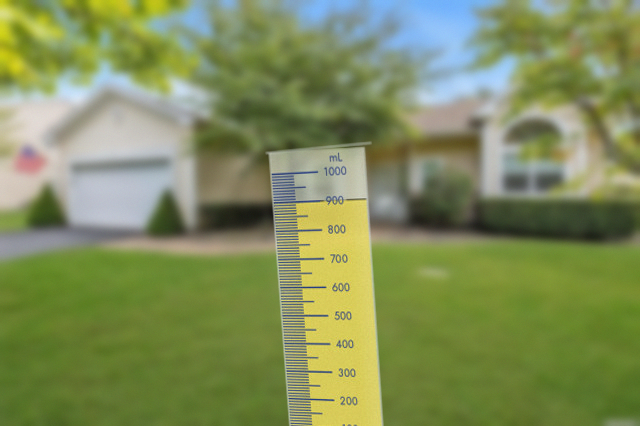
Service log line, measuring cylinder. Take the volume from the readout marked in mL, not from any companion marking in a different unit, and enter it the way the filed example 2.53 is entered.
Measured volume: 900
